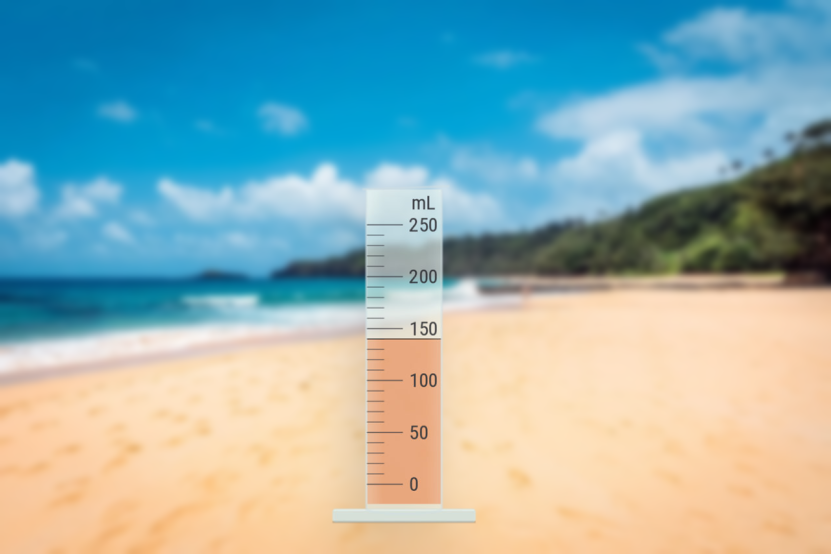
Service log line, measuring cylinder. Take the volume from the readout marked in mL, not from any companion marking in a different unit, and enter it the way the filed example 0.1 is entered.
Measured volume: 140
